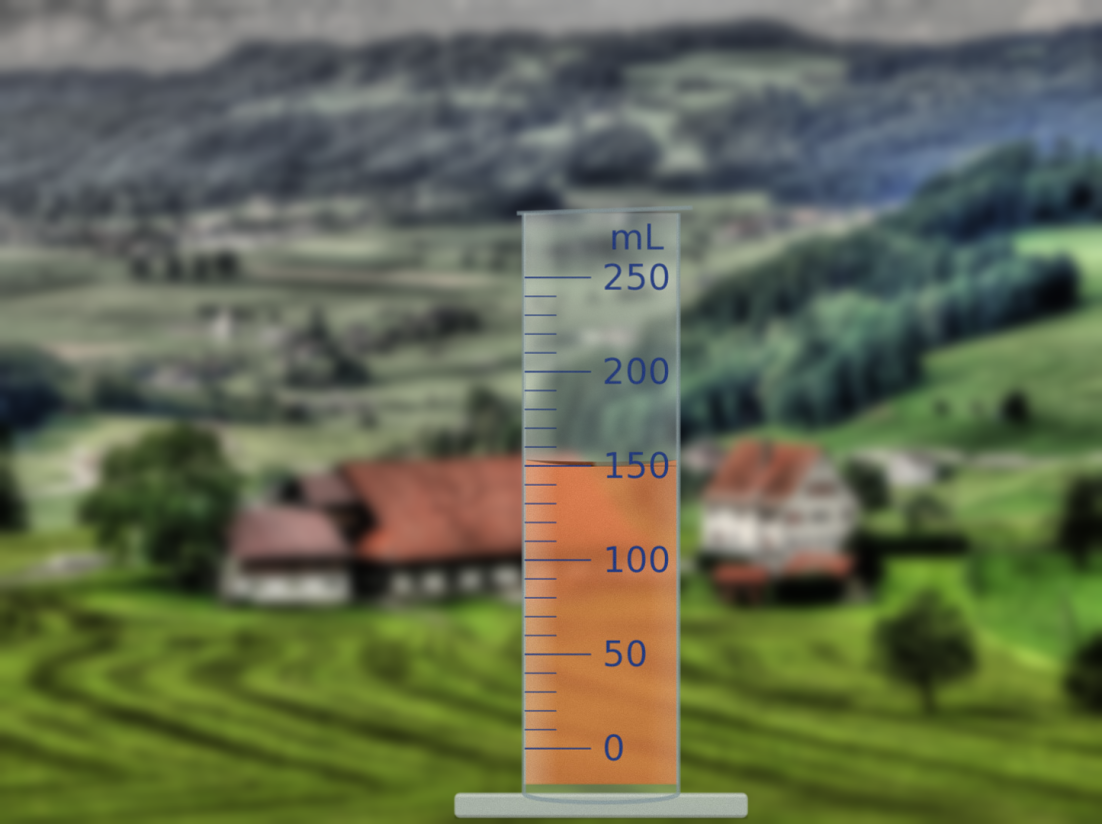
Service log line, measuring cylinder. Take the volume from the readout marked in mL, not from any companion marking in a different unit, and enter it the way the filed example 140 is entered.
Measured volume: 150
